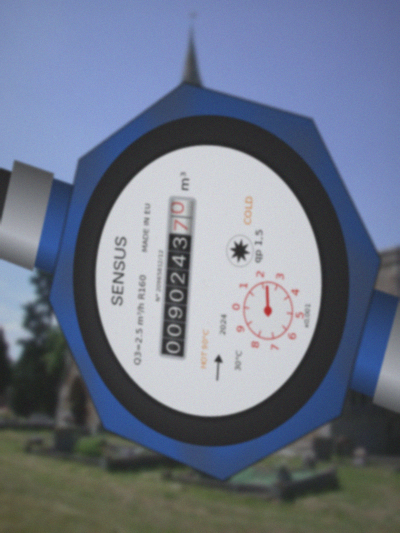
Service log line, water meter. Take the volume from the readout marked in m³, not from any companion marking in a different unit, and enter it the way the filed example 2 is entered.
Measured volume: 90243.702
